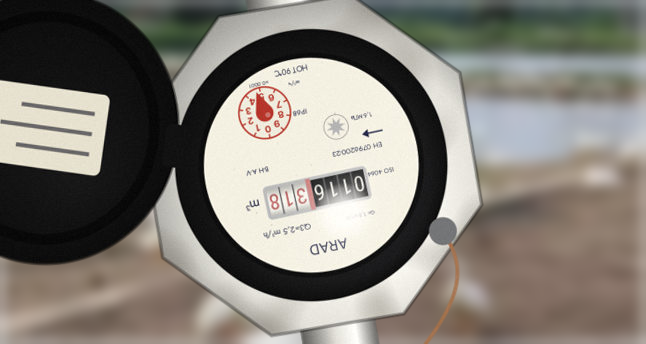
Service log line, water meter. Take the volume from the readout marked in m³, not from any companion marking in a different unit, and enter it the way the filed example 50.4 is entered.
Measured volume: 116.3184
